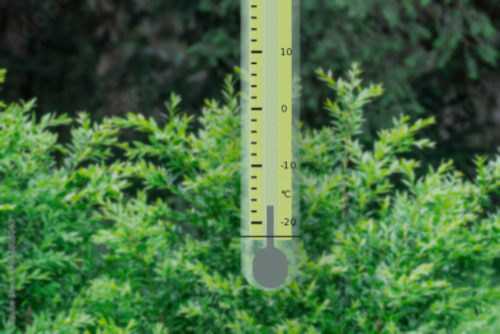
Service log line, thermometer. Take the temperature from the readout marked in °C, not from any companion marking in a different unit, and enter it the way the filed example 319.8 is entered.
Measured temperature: -17
